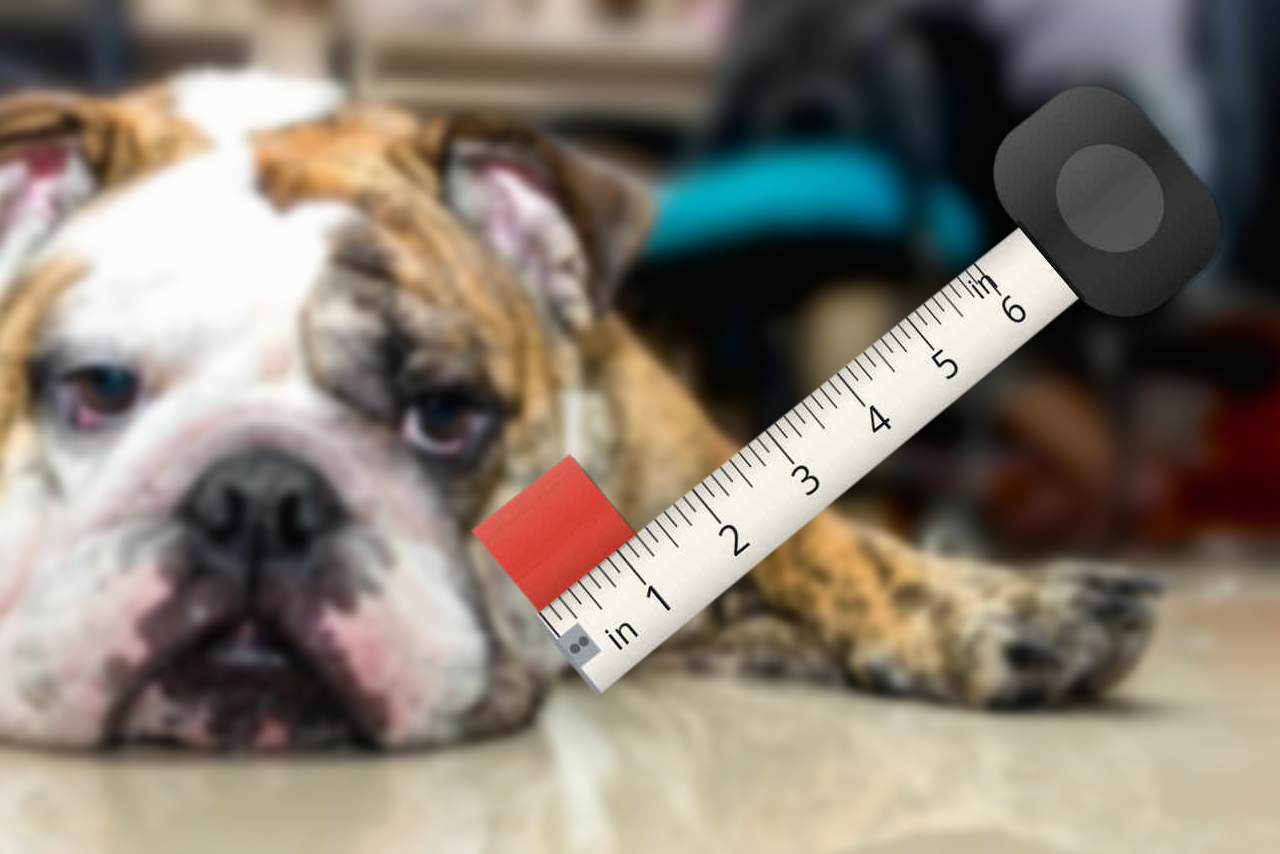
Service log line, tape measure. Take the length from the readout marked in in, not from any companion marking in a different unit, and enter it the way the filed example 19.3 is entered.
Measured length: 1.25
